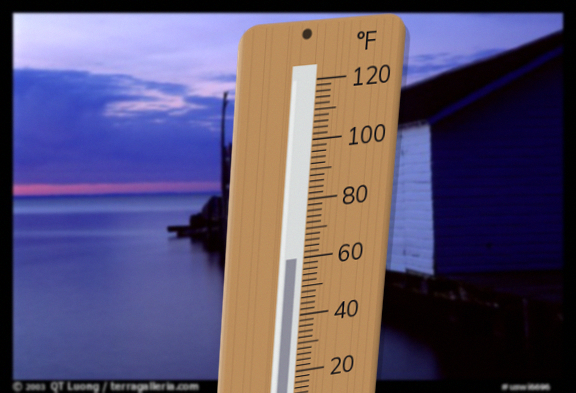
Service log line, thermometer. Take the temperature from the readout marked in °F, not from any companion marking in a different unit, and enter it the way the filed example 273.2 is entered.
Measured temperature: 60
